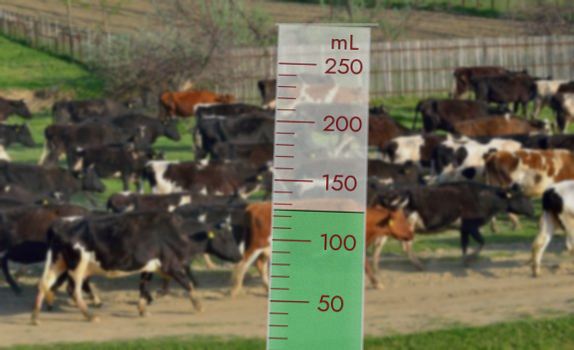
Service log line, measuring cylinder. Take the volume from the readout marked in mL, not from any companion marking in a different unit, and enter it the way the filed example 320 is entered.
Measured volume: 125
